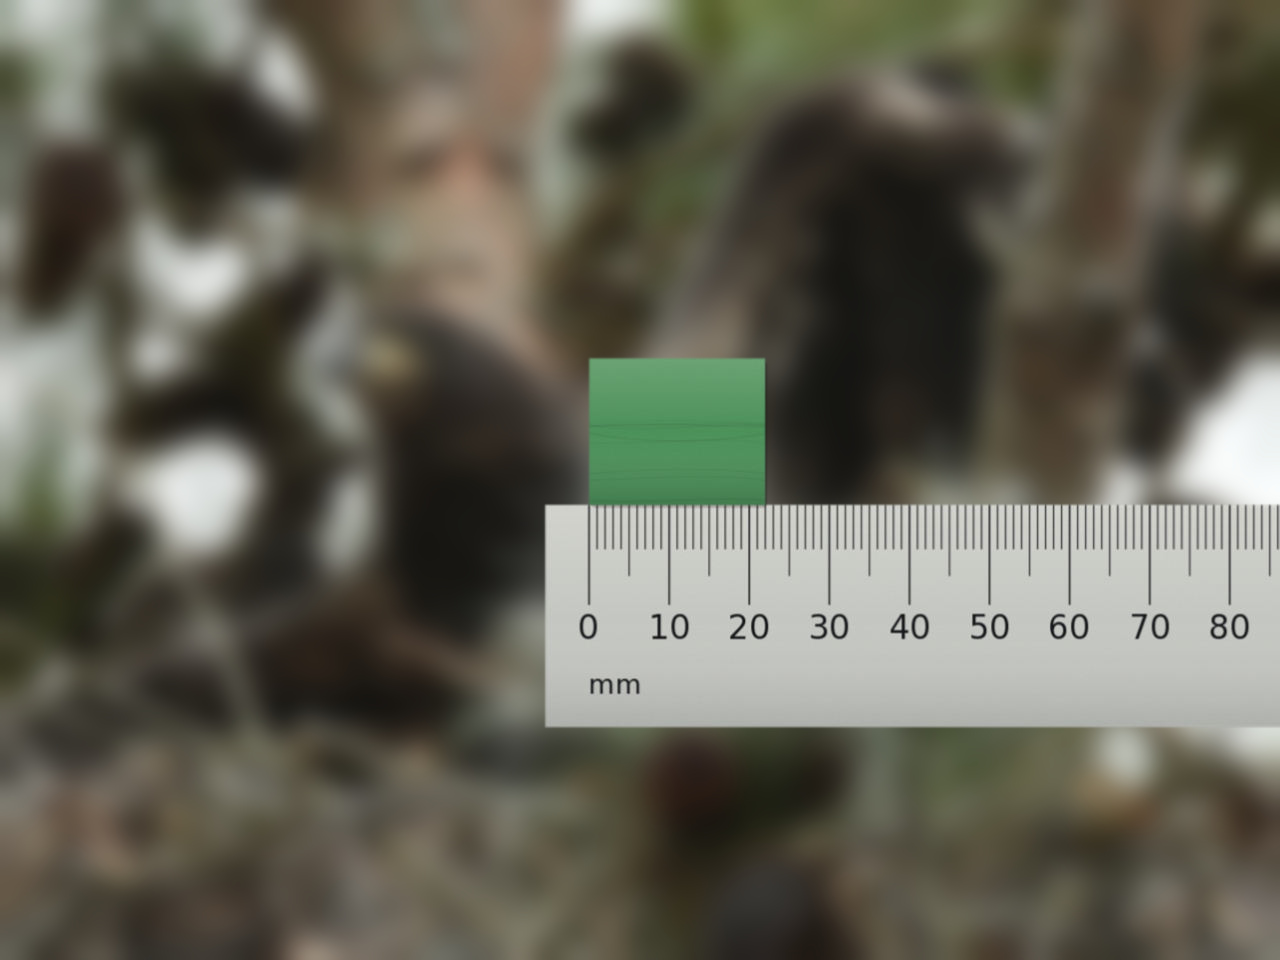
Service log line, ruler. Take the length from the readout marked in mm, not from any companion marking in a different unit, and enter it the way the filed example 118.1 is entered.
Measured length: 22
